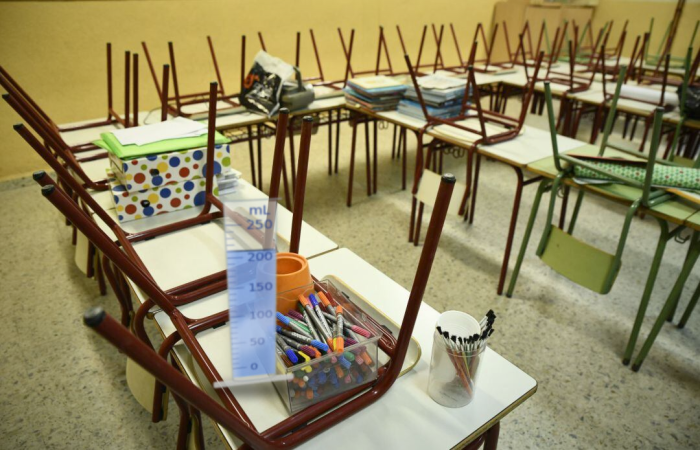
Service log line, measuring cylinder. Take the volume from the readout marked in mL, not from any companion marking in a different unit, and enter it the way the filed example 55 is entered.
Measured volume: 210
